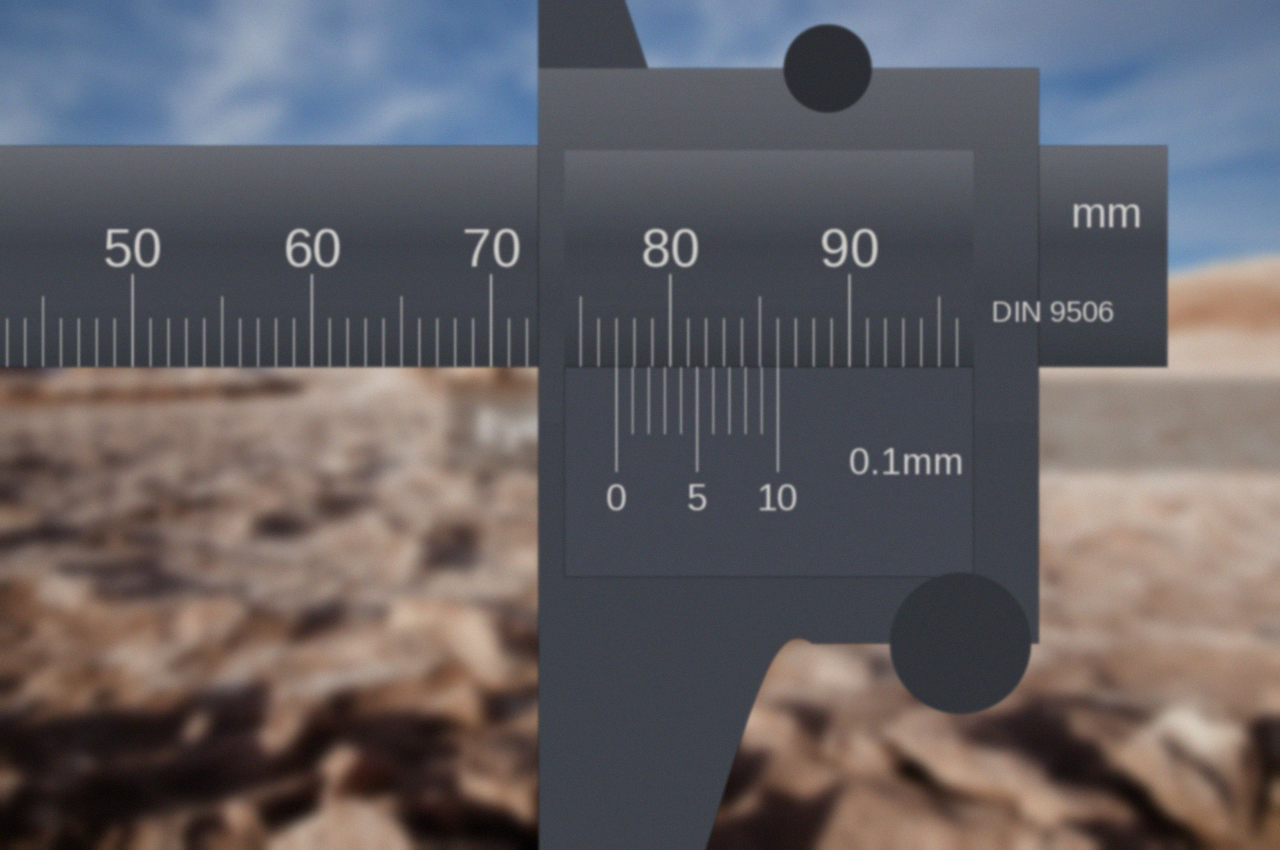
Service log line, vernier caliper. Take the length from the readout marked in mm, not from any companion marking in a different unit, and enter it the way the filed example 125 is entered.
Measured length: 77.0
